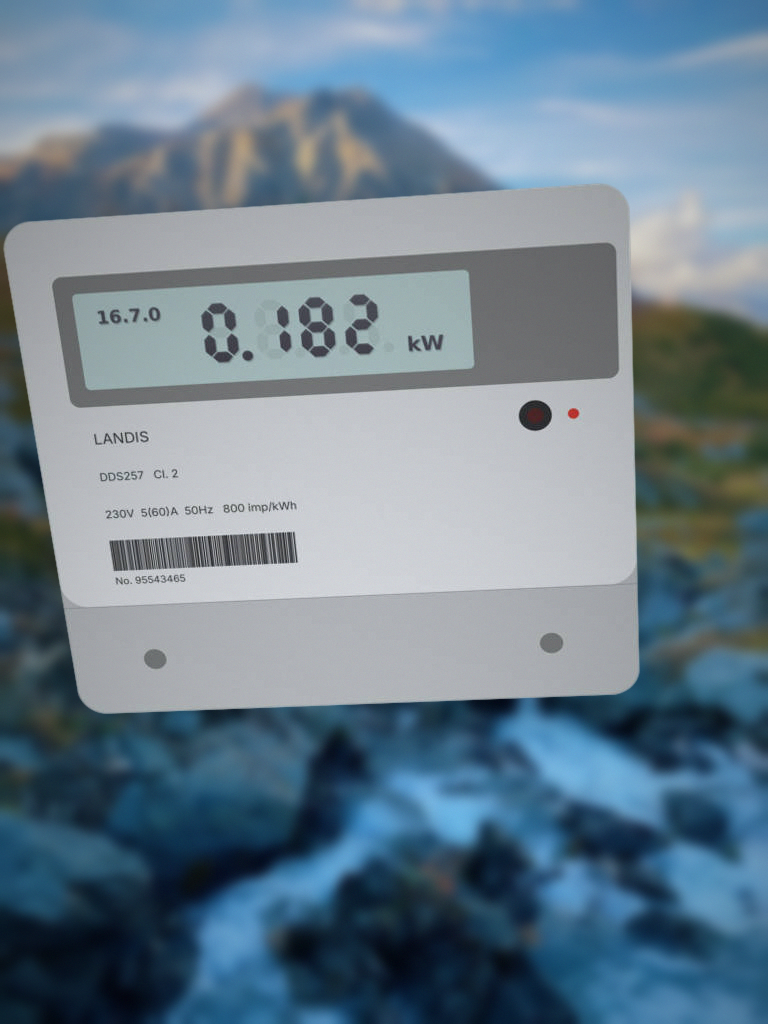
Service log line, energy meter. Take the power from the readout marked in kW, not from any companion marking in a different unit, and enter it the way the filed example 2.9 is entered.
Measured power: 0.182
